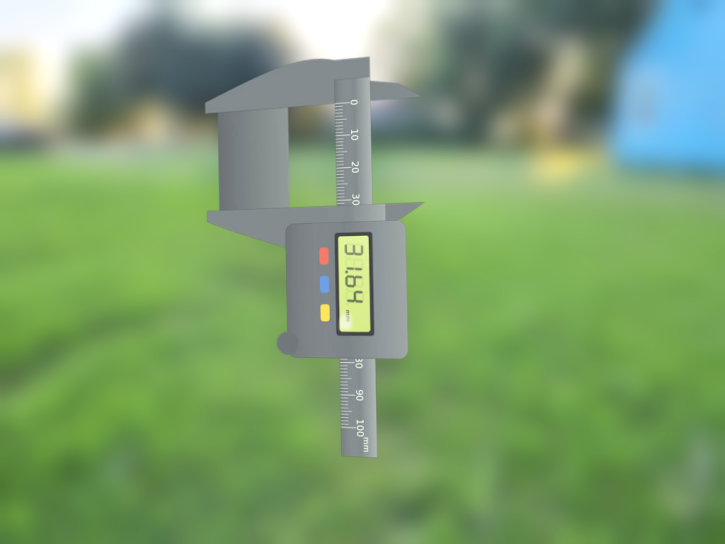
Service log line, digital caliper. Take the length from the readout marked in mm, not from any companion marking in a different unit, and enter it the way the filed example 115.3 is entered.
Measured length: 31.64
